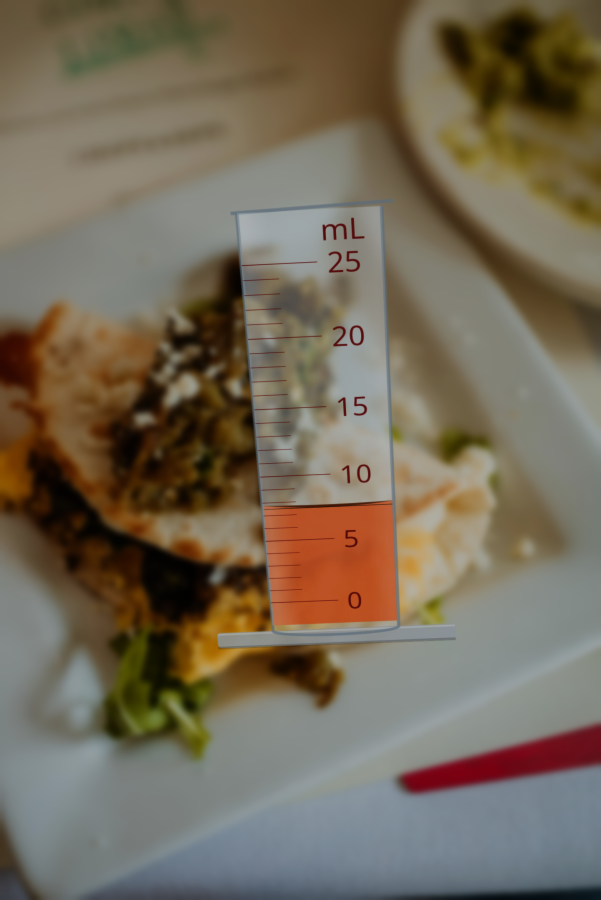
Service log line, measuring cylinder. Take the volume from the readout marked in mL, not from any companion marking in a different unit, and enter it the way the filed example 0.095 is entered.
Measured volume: 7.5
